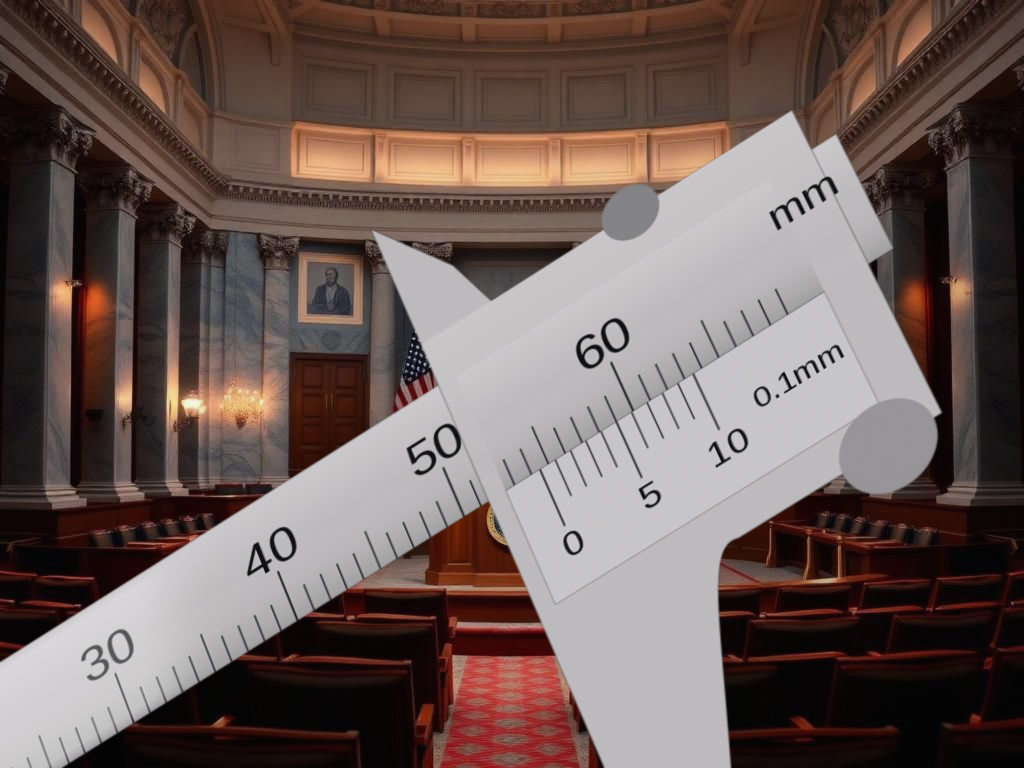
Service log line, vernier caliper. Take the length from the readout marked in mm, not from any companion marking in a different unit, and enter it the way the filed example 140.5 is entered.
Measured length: 54.5
